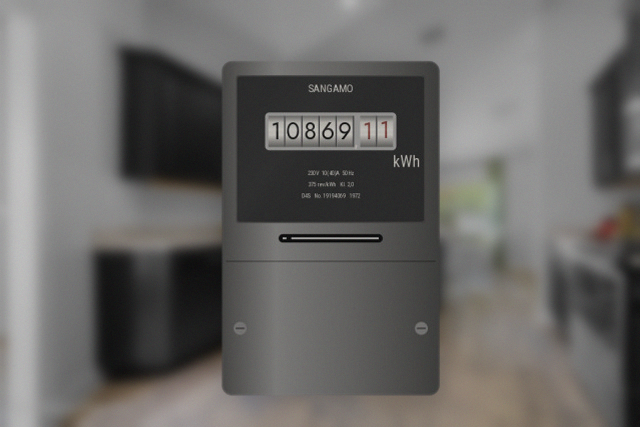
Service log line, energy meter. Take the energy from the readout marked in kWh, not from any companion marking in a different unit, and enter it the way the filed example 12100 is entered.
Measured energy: 10869.11
